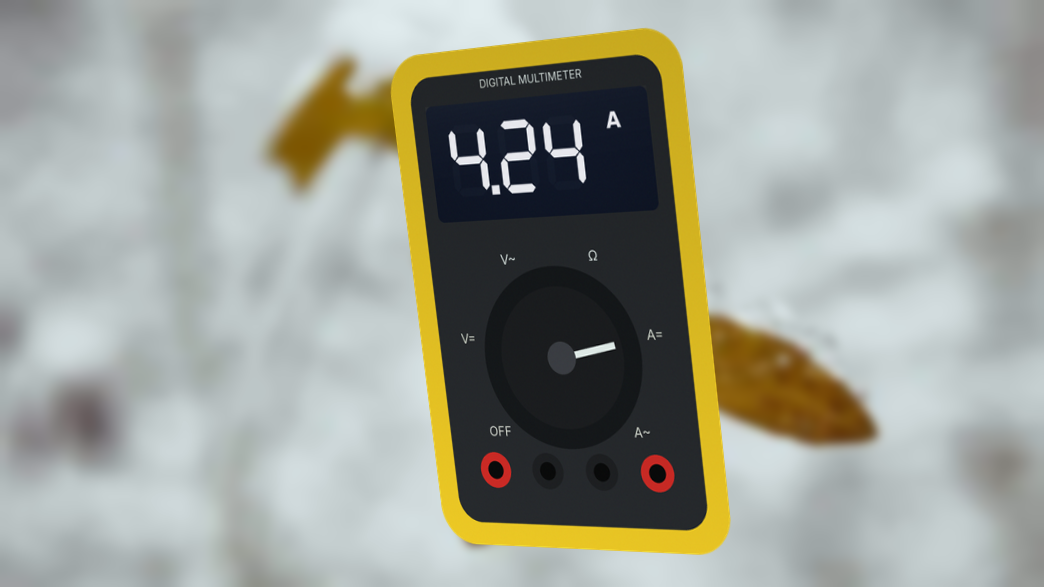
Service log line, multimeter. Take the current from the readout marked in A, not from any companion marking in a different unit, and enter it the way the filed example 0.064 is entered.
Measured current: 4.24
